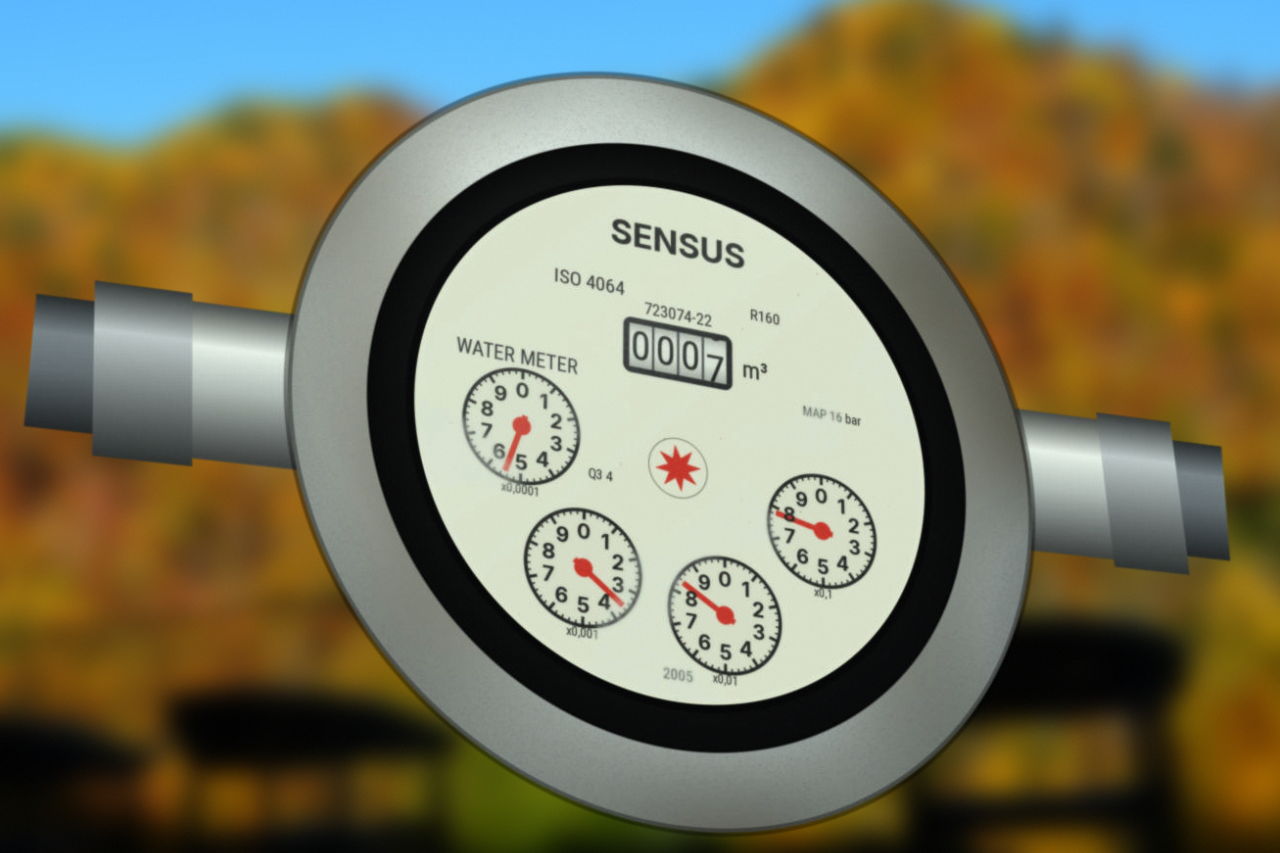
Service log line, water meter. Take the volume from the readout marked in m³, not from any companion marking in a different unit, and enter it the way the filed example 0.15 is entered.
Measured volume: 6.7835
